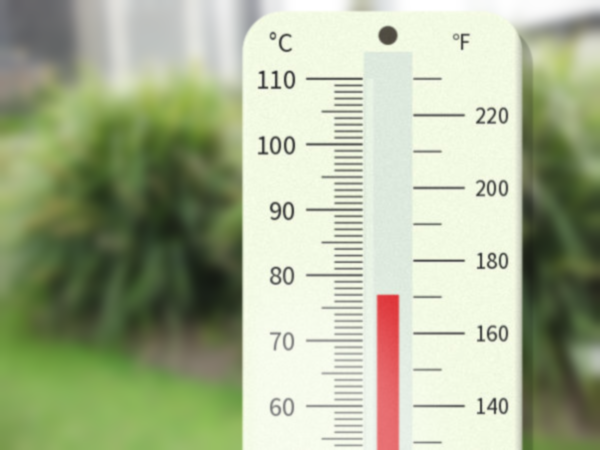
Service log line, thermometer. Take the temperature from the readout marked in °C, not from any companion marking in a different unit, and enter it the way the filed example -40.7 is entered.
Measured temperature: 77
